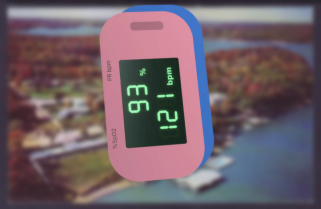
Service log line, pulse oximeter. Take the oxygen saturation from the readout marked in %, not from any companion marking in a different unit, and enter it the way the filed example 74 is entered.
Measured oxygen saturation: 93
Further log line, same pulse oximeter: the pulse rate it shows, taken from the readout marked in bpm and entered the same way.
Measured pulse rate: 121
